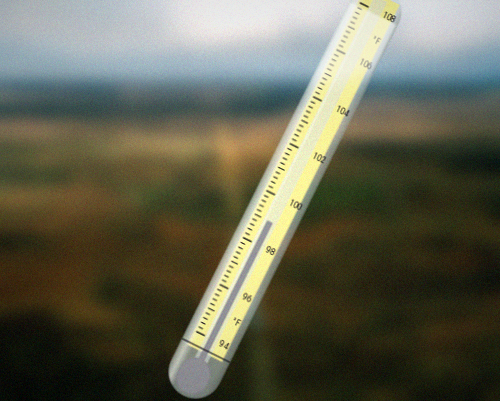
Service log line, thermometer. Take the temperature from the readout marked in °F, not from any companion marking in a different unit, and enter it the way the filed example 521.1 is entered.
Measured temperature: 99
